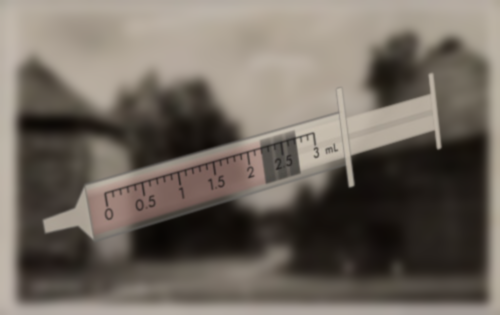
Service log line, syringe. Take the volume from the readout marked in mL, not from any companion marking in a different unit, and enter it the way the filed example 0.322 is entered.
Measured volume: 2.2
